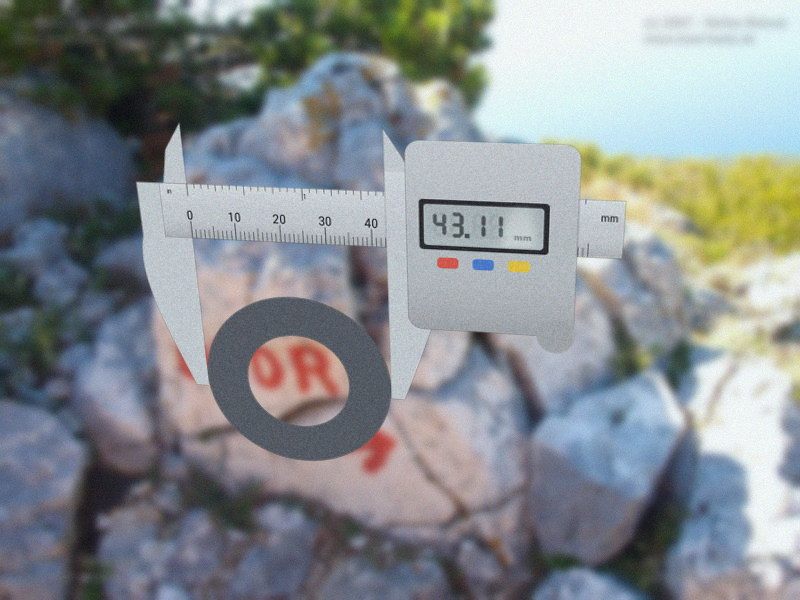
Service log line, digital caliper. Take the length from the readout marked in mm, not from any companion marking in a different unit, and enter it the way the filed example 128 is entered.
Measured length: 43.11
